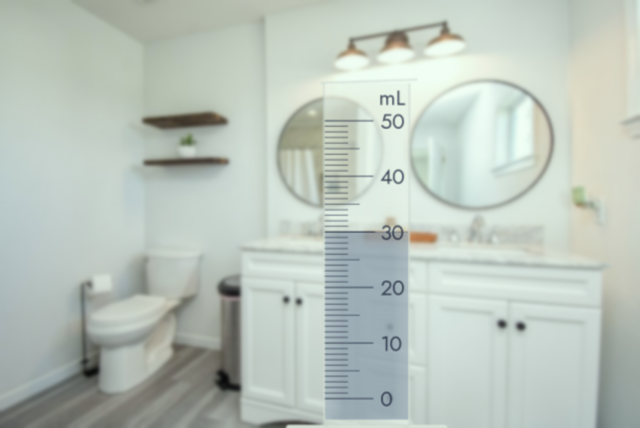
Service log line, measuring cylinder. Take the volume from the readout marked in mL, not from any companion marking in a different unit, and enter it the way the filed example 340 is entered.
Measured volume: 30
